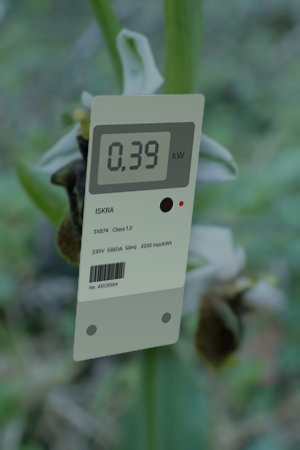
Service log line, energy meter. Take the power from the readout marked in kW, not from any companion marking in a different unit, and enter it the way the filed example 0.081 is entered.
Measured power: 0.39
